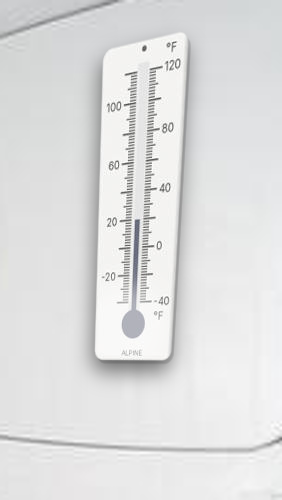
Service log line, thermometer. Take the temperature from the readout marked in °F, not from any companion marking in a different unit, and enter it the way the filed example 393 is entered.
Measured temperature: 20
